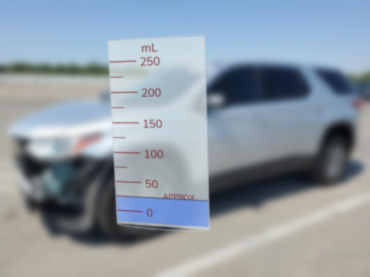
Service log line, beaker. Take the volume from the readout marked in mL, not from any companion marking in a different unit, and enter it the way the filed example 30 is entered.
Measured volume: 25
